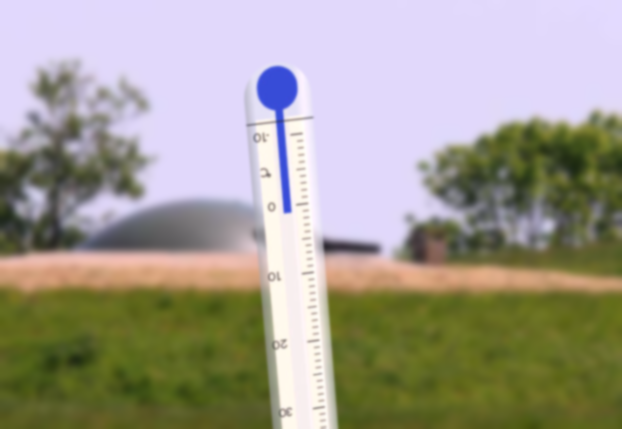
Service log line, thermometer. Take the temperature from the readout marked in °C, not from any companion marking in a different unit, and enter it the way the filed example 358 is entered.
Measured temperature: 1
